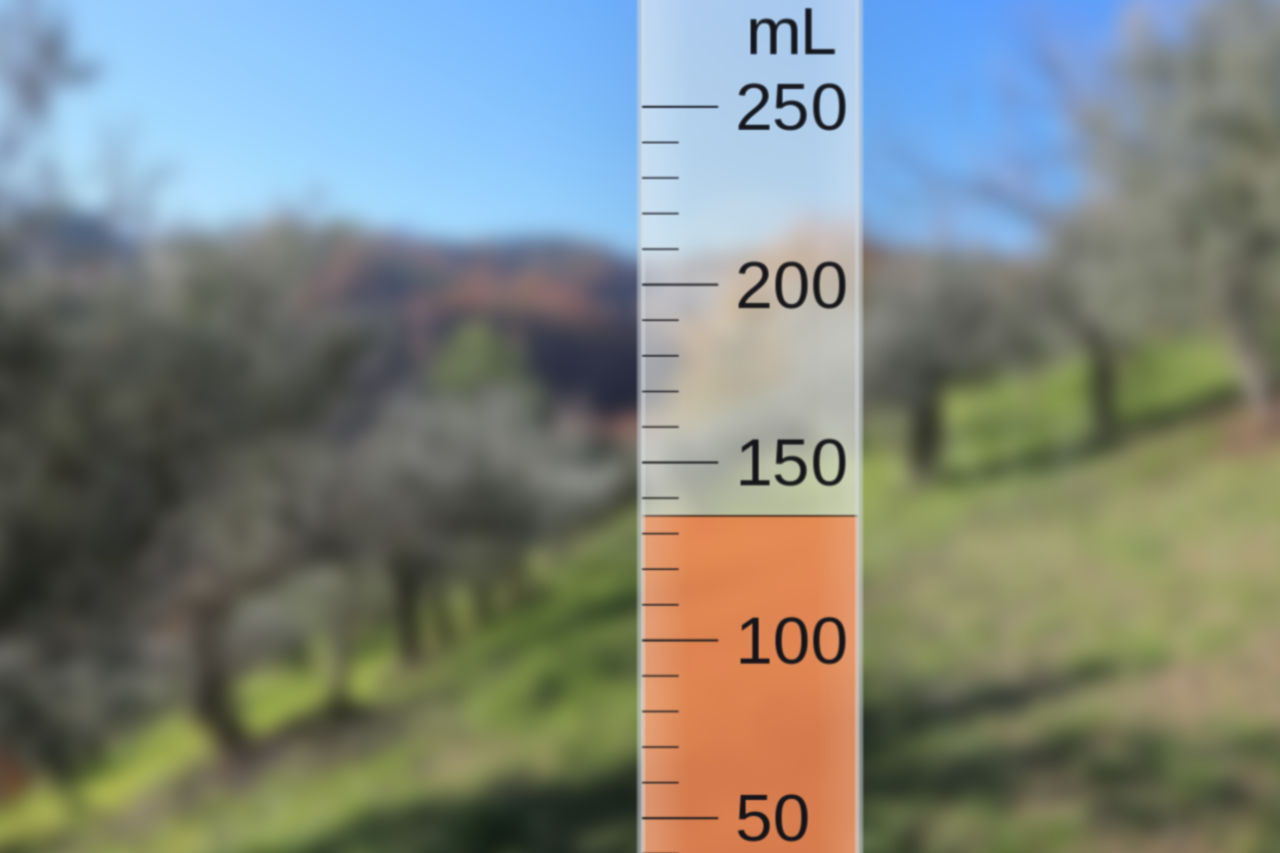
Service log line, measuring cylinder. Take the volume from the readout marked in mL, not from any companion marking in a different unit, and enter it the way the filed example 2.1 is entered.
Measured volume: 135
